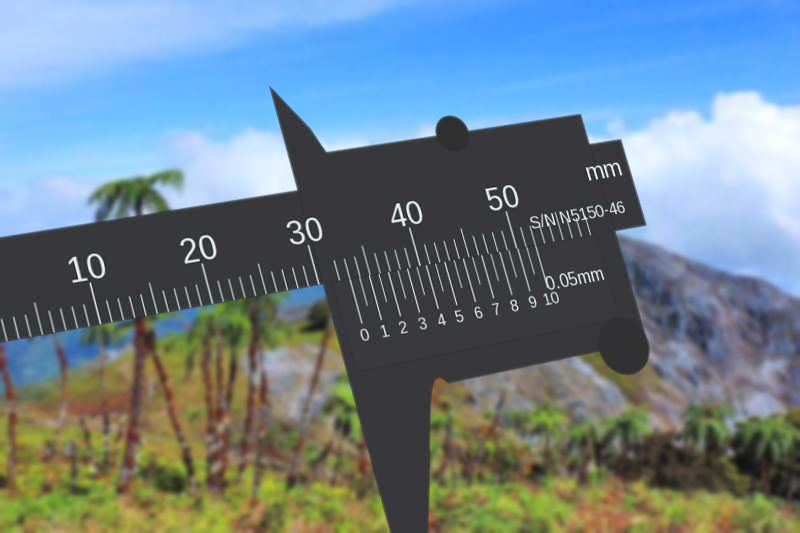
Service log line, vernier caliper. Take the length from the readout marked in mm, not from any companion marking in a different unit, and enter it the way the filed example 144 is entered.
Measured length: 33.0
